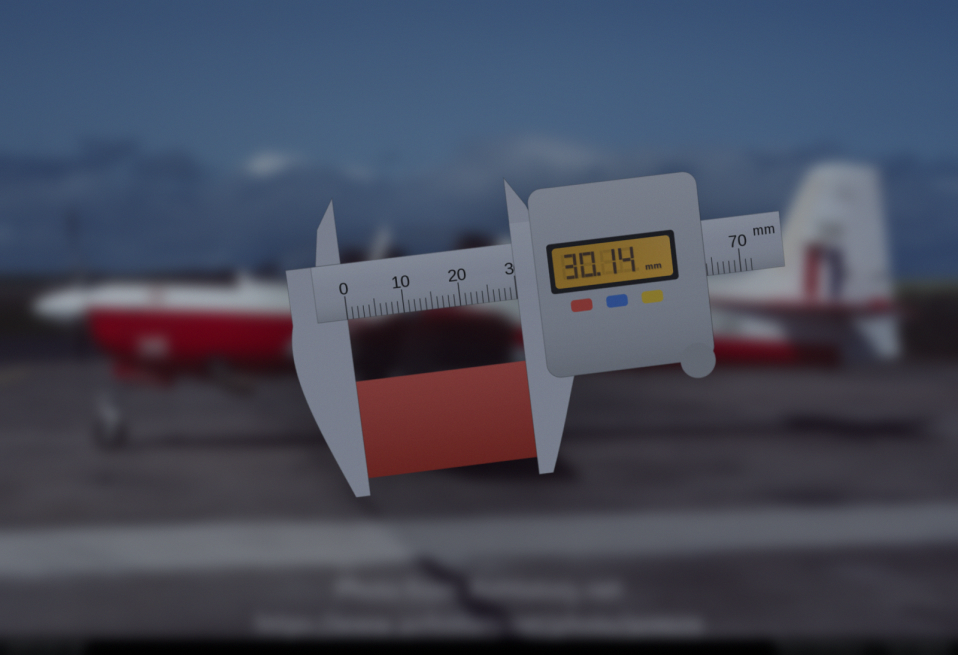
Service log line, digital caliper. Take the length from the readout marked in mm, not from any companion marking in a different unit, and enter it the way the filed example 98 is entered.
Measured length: 30.14
